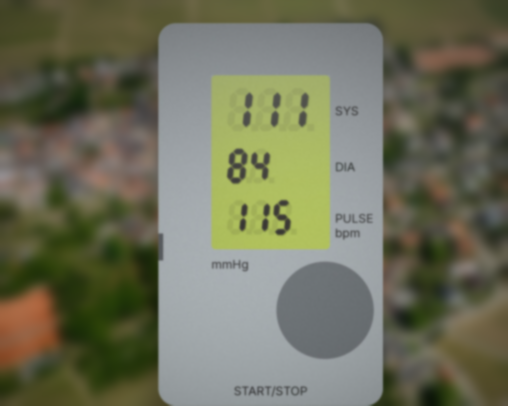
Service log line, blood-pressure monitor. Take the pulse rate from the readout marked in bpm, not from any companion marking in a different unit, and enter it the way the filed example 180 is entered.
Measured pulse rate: 115
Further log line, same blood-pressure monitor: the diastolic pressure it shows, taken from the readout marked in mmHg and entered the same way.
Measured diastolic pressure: 84
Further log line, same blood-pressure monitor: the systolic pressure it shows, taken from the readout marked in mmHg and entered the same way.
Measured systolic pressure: 111
